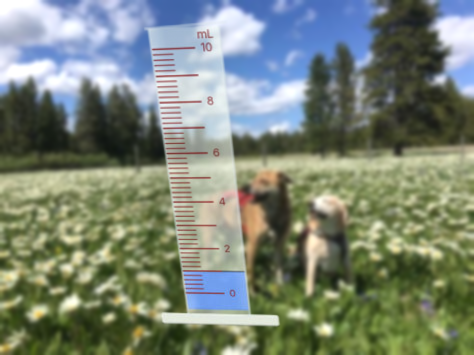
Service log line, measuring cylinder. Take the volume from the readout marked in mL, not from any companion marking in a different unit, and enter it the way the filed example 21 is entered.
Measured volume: 1
